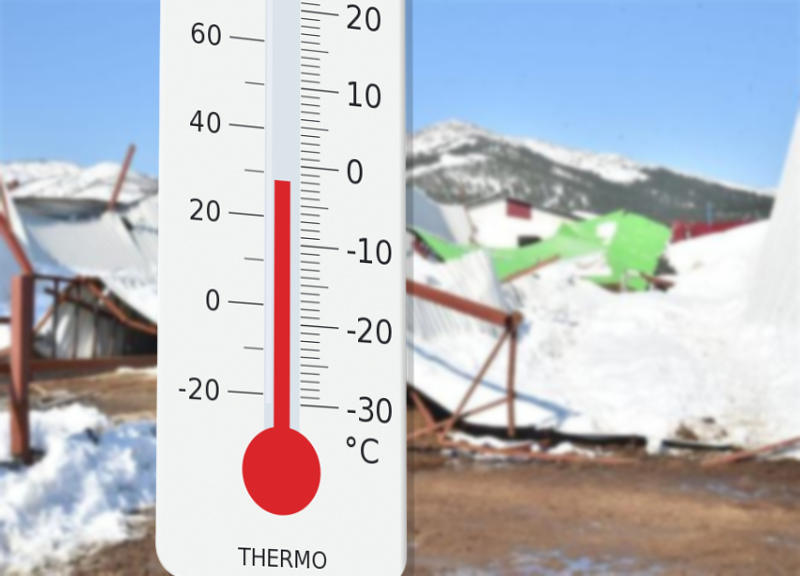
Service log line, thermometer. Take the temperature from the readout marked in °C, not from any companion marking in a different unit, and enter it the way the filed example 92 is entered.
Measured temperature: -2
